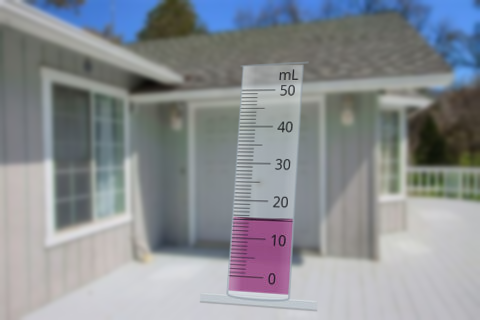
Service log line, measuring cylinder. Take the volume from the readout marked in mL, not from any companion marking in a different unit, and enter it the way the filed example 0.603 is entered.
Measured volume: 15
